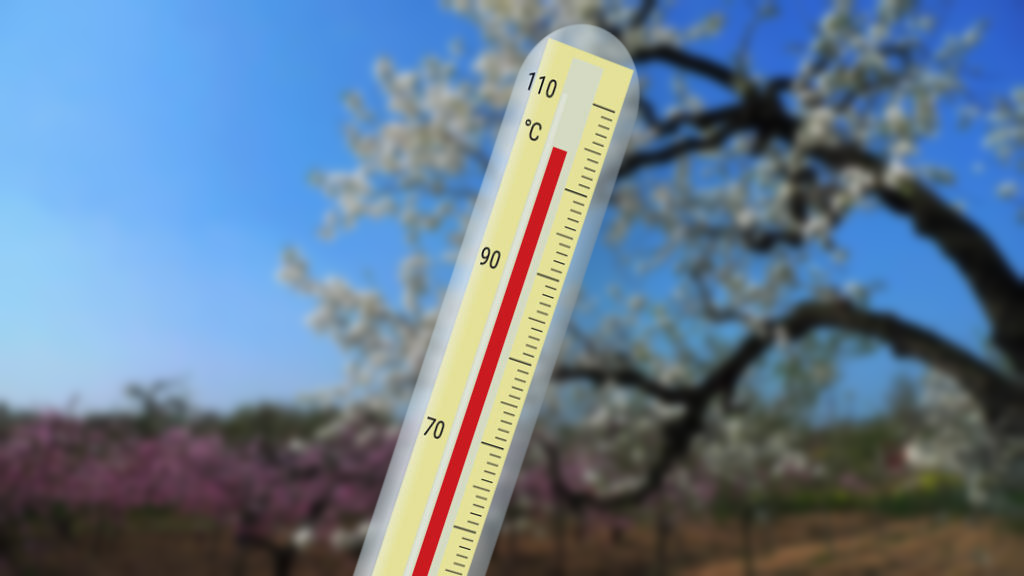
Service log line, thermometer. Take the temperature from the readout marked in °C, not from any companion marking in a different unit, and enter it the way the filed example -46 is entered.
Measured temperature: 104
